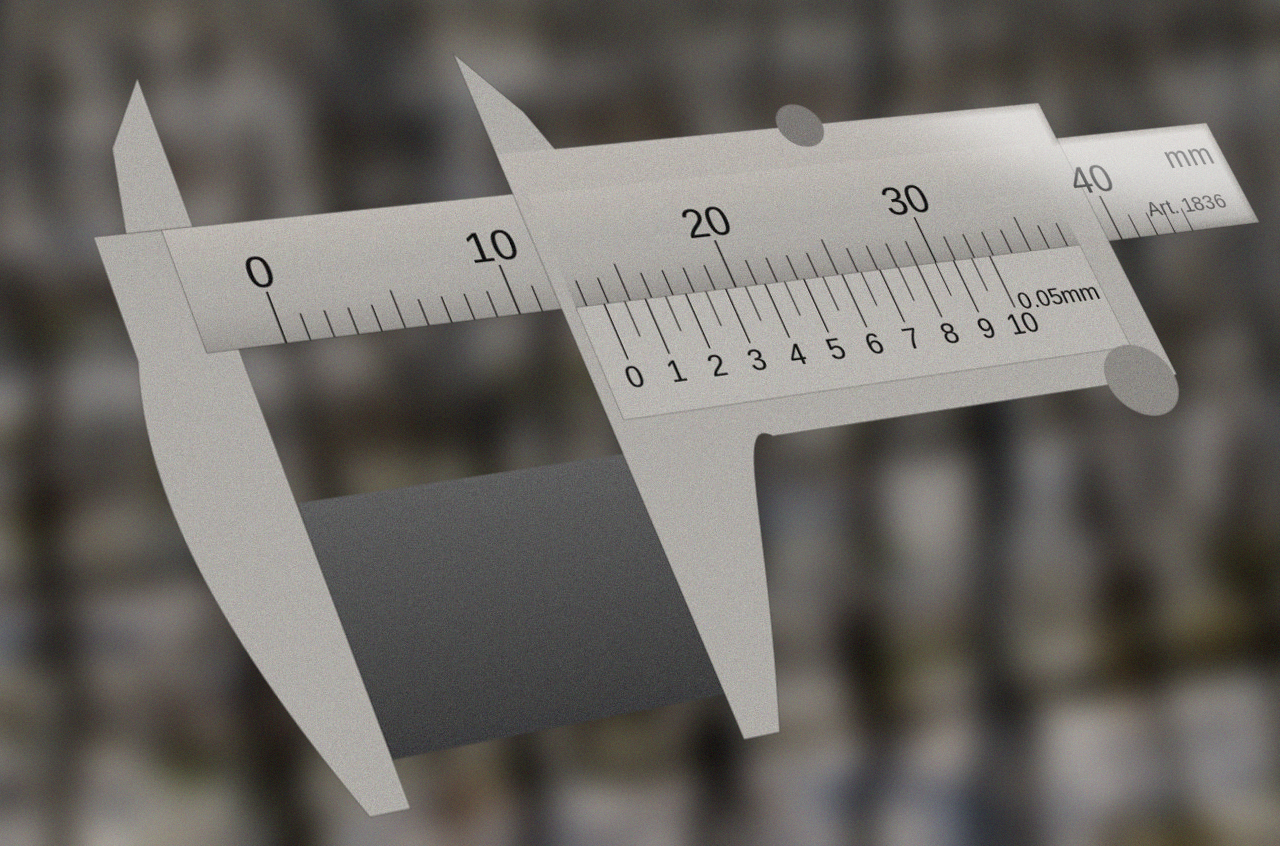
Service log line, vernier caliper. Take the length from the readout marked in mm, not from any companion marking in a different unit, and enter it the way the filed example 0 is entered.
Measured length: 13.8
